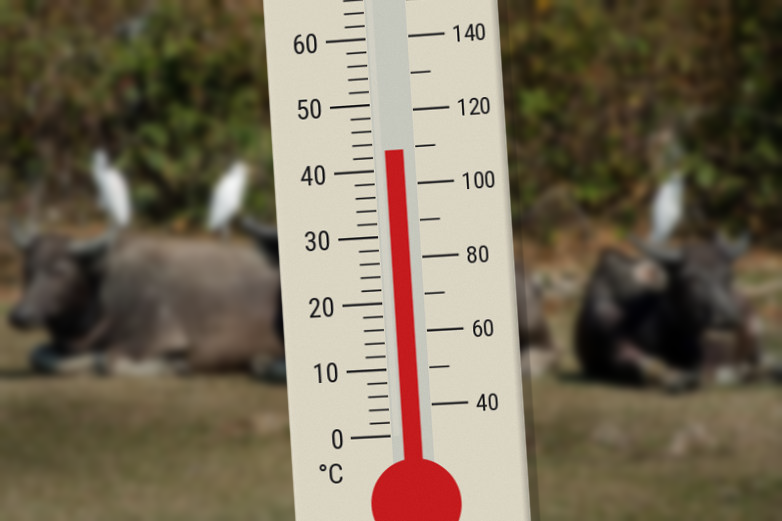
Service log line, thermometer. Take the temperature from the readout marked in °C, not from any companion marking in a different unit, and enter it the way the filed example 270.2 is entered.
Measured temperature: 43
